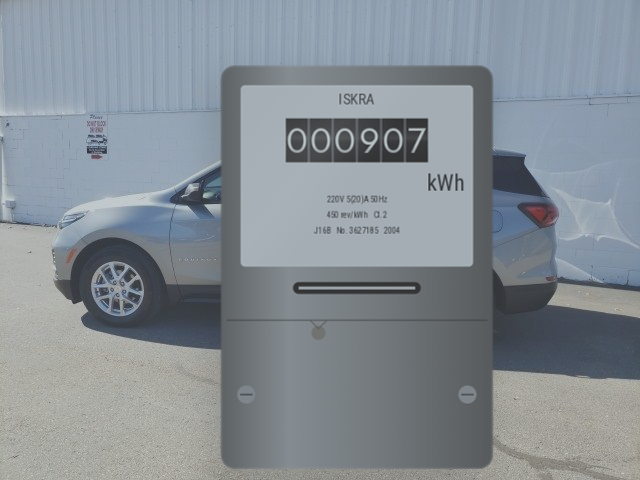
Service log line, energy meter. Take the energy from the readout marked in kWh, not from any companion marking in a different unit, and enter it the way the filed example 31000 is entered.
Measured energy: 907
